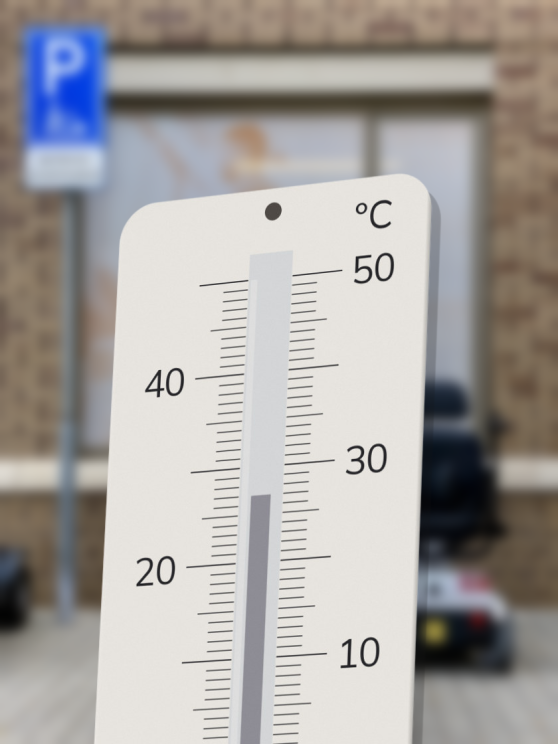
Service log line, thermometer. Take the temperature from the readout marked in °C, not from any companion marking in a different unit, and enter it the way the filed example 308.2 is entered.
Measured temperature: 27
